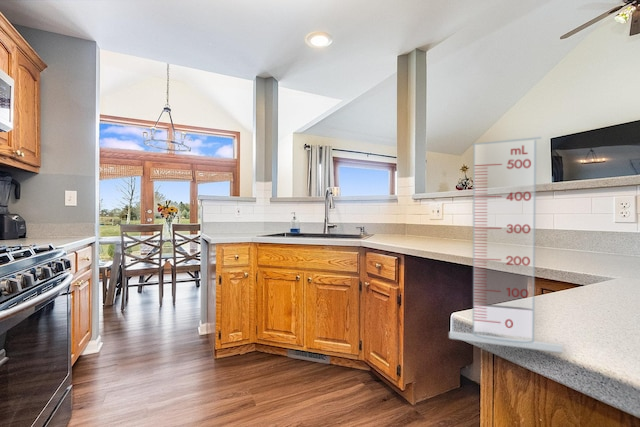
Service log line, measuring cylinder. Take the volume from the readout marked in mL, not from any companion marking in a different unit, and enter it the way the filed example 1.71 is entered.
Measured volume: 50
